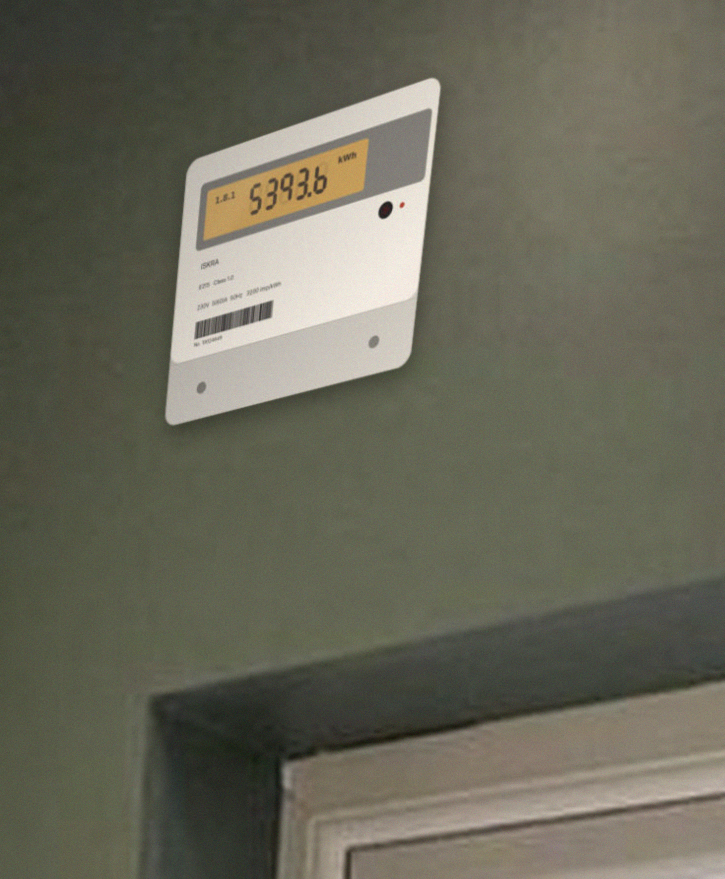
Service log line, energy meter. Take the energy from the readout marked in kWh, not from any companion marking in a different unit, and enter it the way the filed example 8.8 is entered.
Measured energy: 5393.6
